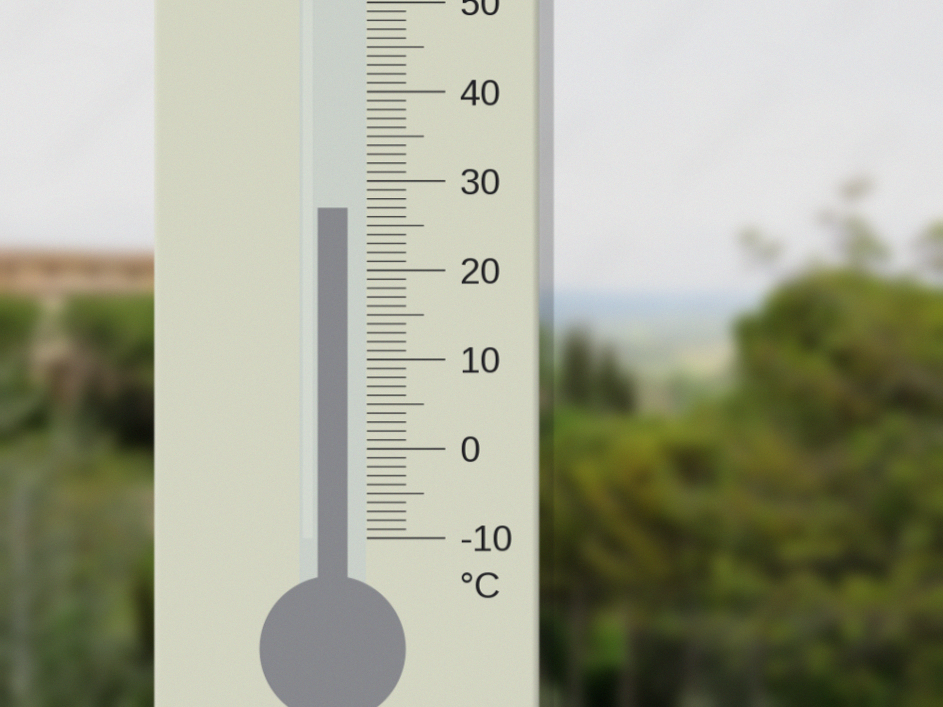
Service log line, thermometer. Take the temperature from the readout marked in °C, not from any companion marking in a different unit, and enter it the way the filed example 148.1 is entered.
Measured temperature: 27
